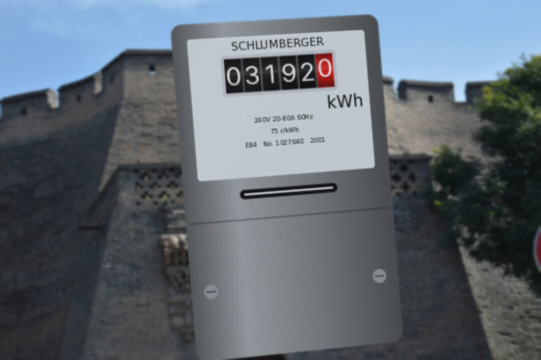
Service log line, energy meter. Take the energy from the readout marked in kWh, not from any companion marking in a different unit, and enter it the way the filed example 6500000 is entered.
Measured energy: 3192.0
